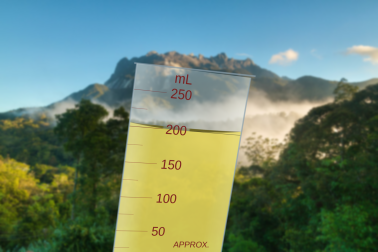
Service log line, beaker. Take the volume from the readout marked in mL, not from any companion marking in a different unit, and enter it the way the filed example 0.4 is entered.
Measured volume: 200
